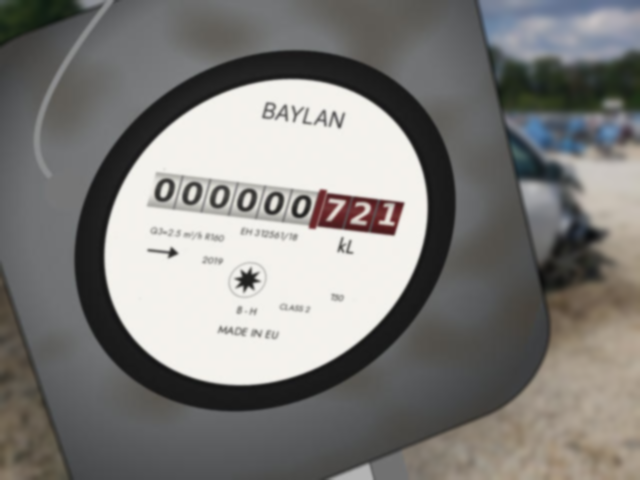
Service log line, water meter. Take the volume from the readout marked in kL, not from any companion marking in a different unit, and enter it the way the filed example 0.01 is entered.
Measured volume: 0.721
